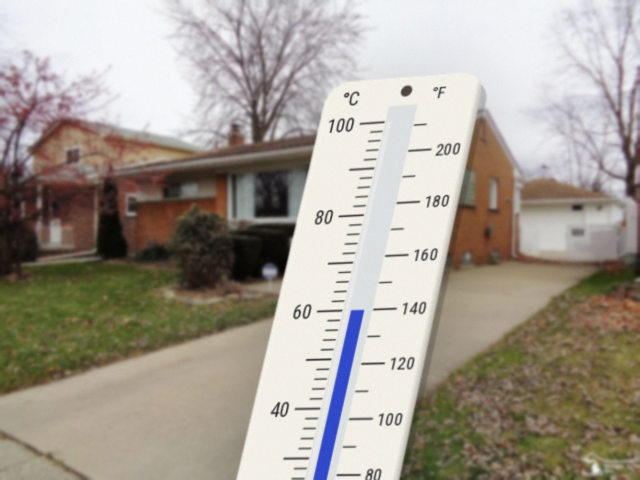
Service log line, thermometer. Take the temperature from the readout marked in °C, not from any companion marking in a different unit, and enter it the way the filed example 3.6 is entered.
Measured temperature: 60
